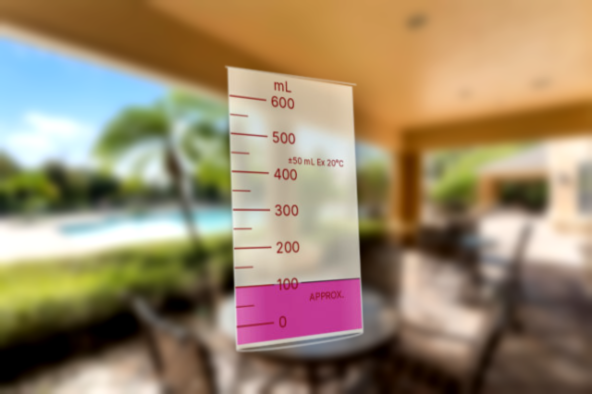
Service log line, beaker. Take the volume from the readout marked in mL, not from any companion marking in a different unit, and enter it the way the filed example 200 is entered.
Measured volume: 100
